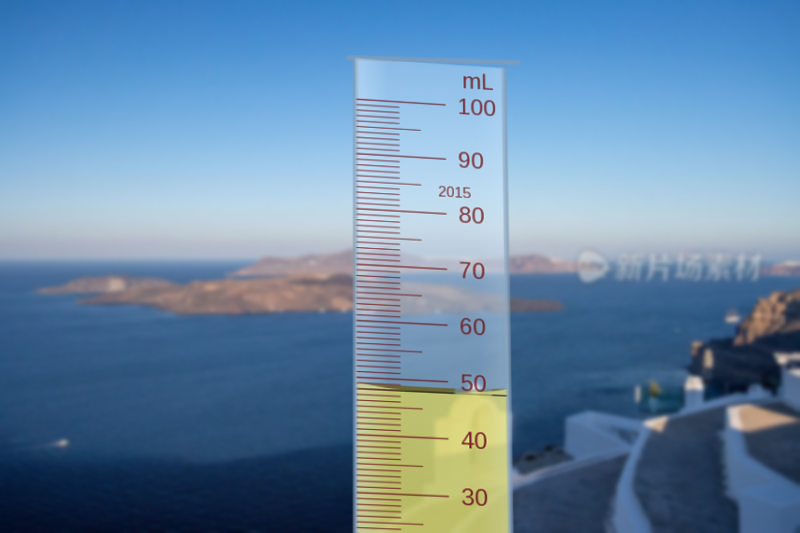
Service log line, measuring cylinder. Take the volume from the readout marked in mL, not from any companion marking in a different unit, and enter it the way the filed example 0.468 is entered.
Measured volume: 48
